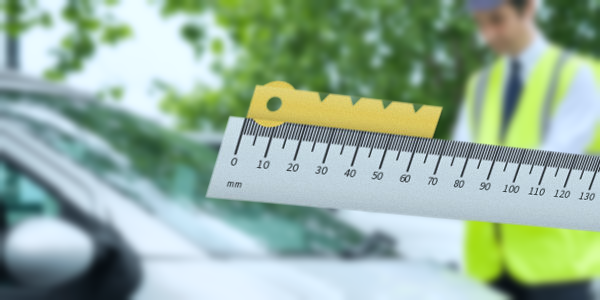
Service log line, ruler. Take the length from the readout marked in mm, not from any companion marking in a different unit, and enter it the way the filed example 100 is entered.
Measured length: 65
